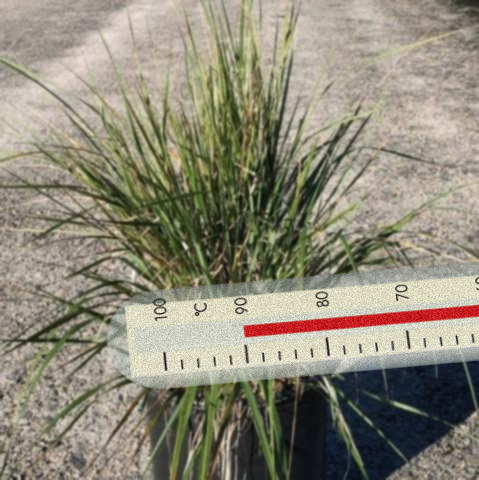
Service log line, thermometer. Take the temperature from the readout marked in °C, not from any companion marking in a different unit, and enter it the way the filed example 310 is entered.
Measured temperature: 90
